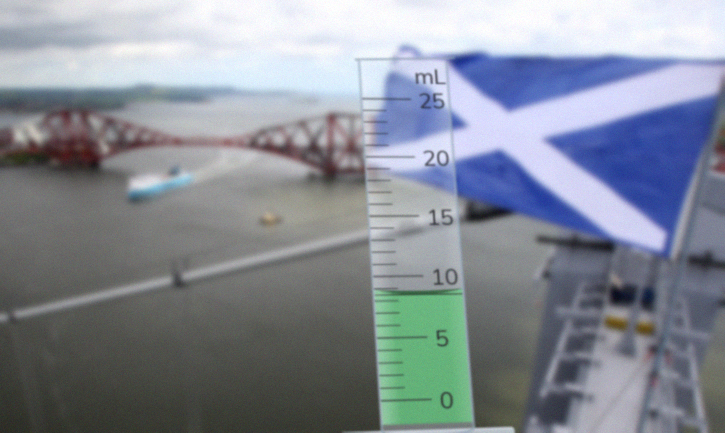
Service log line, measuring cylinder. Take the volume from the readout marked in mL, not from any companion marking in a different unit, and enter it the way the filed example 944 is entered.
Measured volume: 8.5
